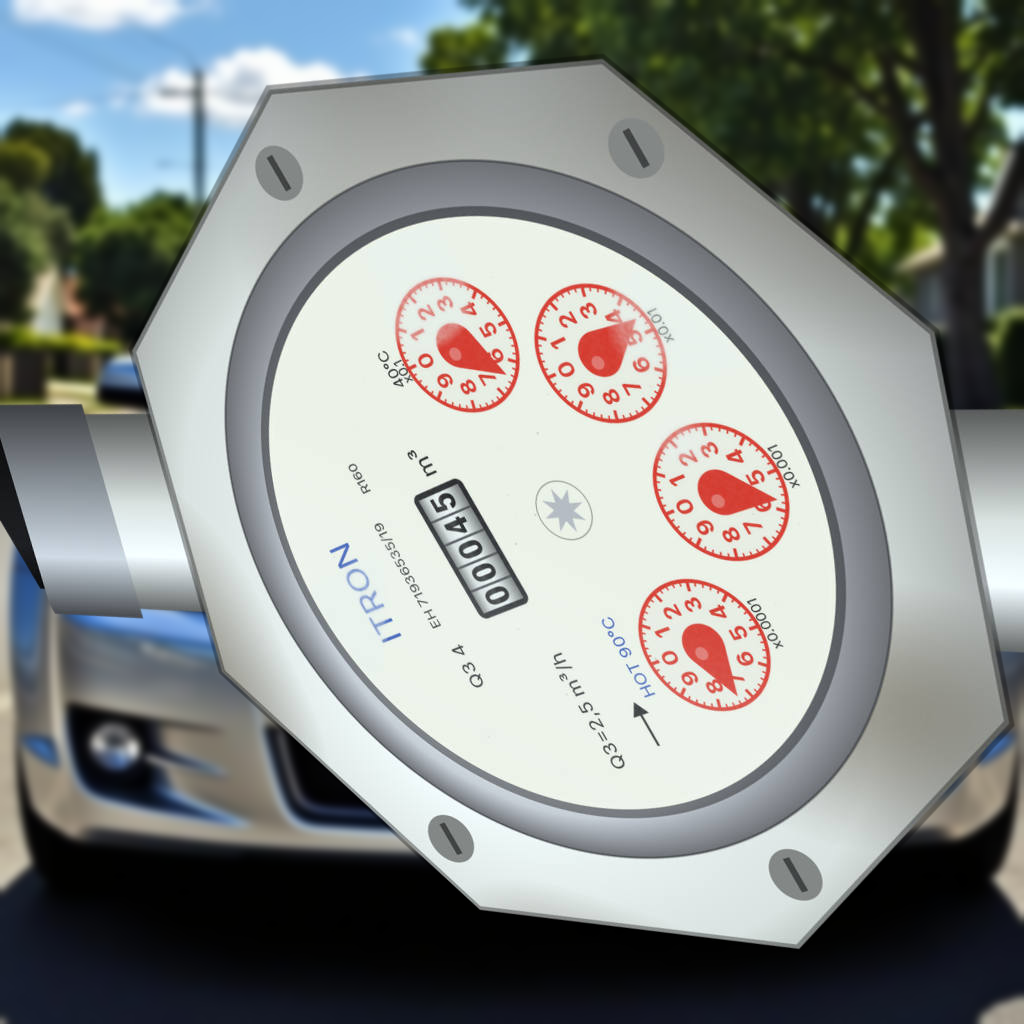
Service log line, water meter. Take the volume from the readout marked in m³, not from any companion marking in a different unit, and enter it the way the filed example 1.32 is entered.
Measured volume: 45.6457
